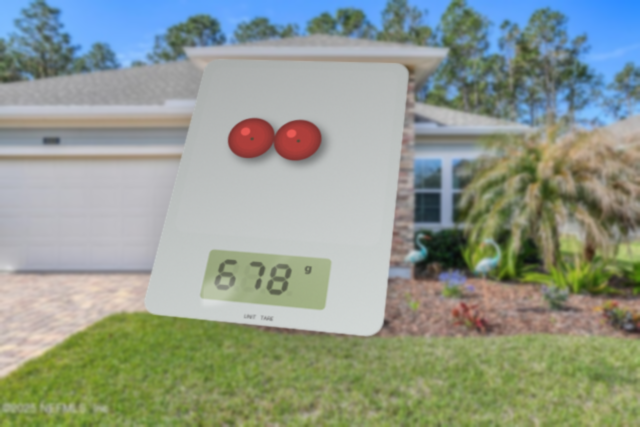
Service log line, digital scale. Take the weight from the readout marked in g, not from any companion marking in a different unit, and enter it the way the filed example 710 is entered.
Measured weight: 678
